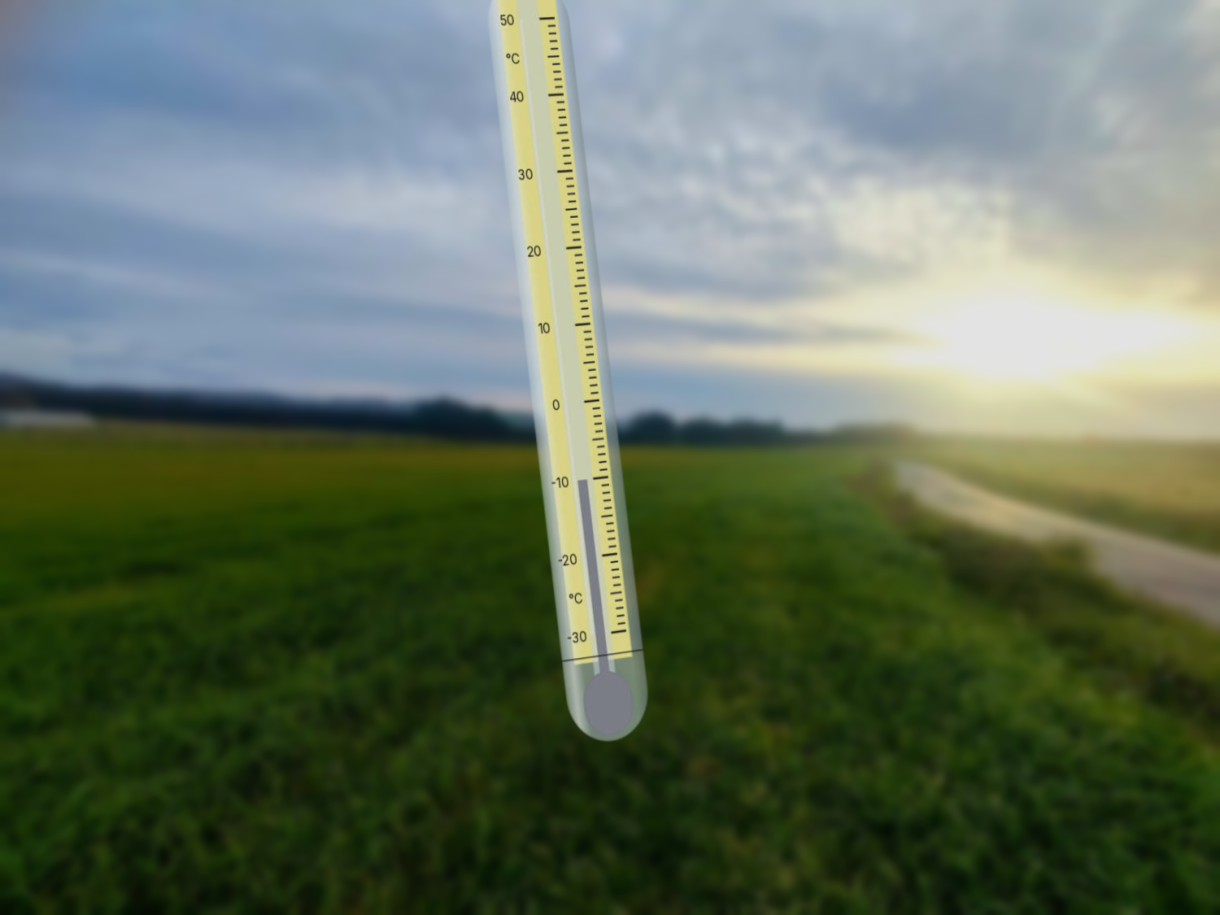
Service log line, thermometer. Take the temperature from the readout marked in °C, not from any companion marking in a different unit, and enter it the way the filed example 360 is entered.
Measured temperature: -10
